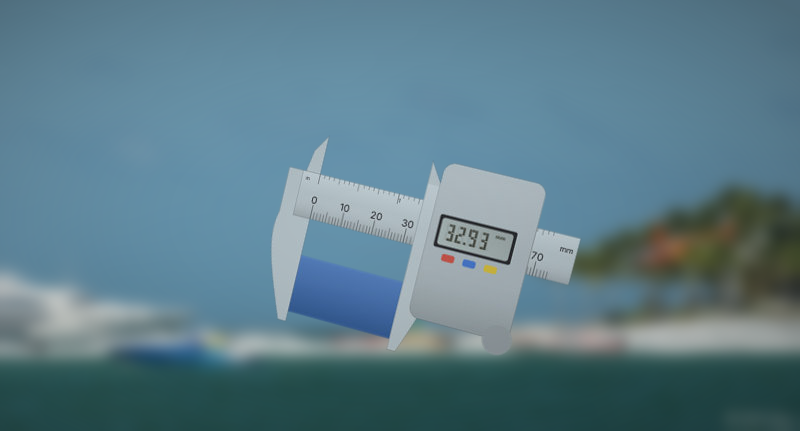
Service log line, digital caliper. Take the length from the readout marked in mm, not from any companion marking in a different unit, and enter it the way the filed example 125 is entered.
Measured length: 32.93
